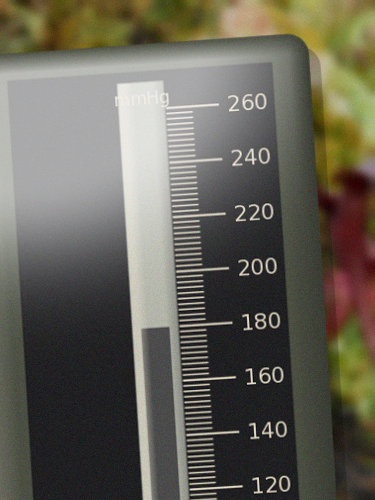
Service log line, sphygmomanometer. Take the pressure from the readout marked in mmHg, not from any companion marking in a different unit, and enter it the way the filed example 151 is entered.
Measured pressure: 180
